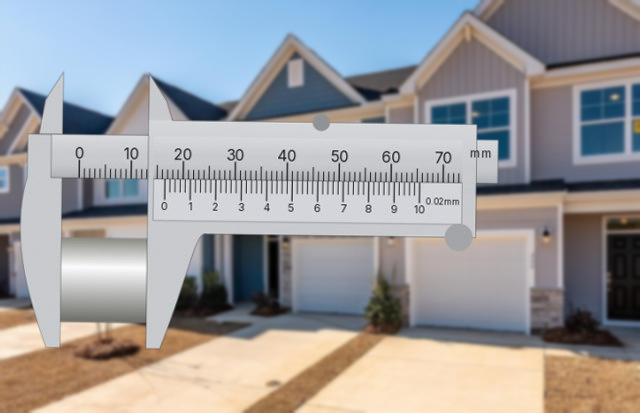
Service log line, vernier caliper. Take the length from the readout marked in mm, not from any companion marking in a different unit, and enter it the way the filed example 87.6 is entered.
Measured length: 16.5
